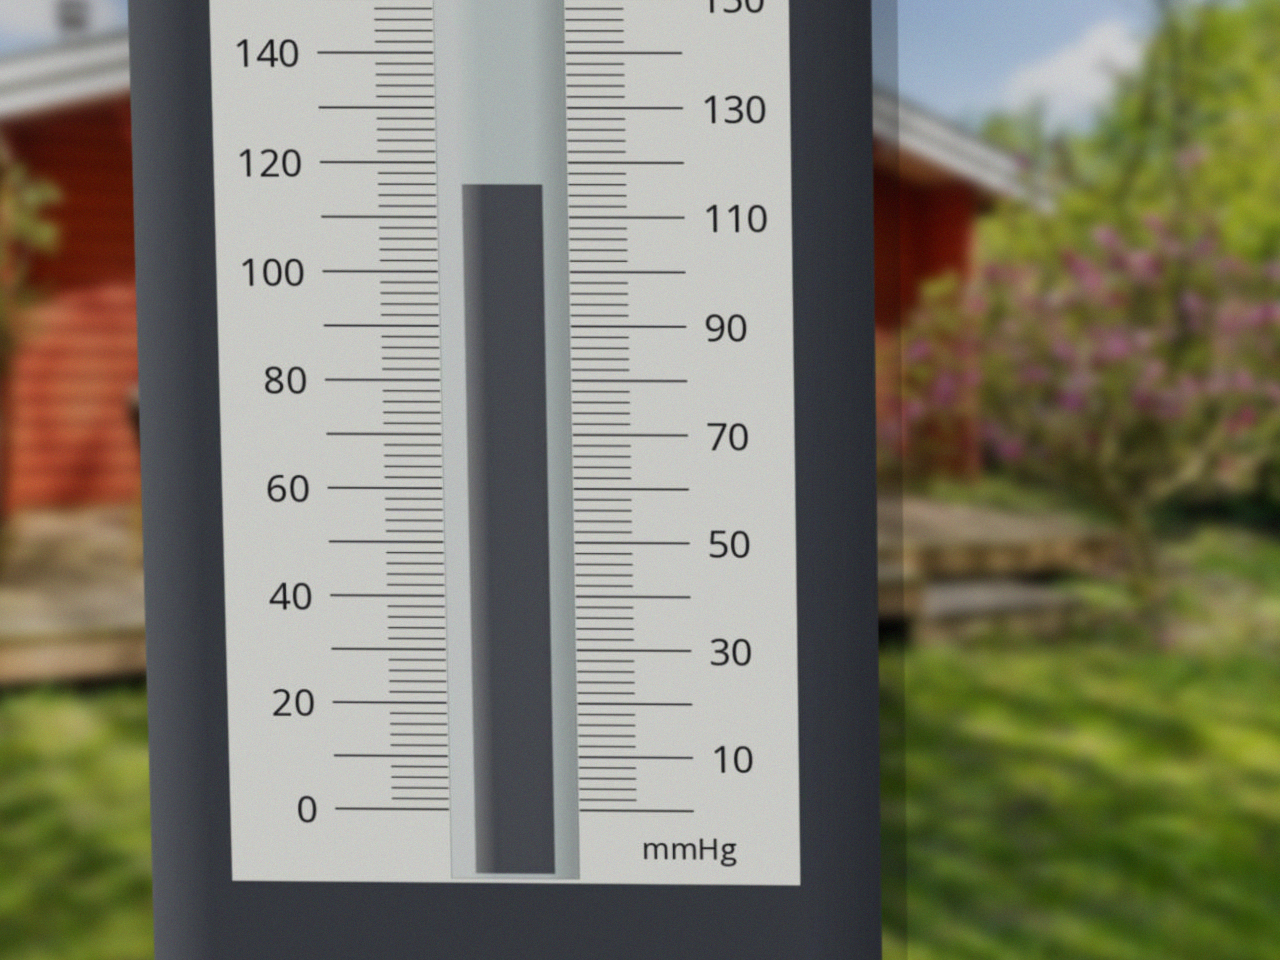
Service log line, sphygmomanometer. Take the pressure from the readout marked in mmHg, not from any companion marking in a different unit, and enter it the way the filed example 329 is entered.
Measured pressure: 116
